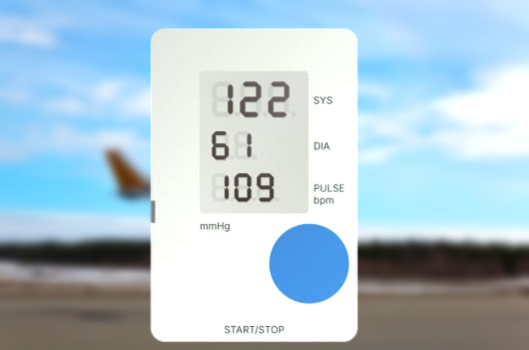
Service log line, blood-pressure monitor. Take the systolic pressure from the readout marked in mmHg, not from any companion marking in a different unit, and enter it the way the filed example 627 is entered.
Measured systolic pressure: 122
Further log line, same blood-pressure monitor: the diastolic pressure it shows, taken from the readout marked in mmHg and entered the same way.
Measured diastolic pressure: 61
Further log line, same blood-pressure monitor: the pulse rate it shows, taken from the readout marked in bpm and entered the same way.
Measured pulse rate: 109
